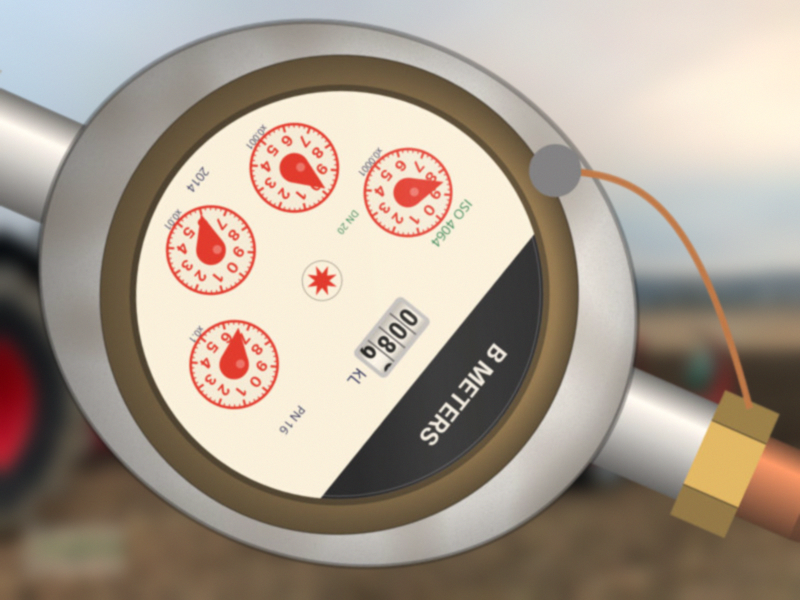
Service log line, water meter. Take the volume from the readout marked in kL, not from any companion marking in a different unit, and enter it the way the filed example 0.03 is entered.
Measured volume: 88.6598
